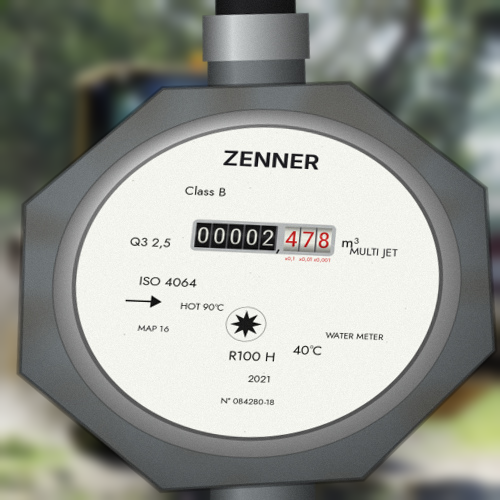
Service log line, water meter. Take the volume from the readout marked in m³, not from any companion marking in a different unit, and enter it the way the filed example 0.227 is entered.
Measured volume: 2.478
